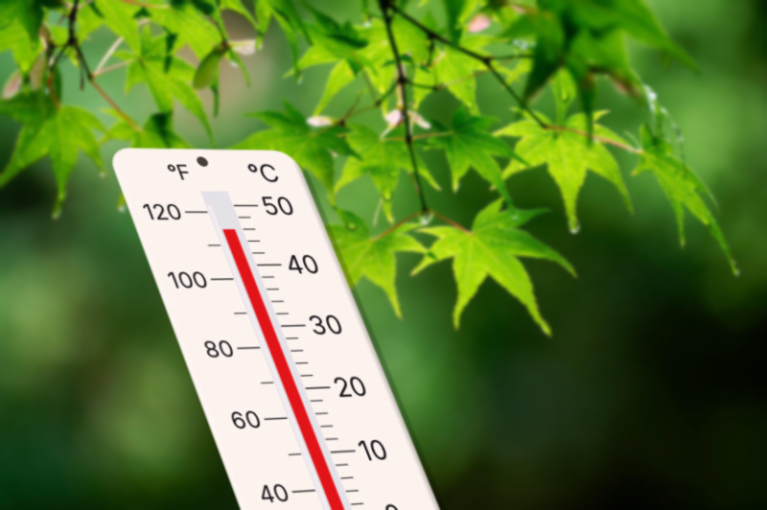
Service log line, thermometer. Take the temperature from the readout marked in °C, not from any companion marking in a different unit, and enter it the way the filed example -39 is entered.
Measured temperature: 46
